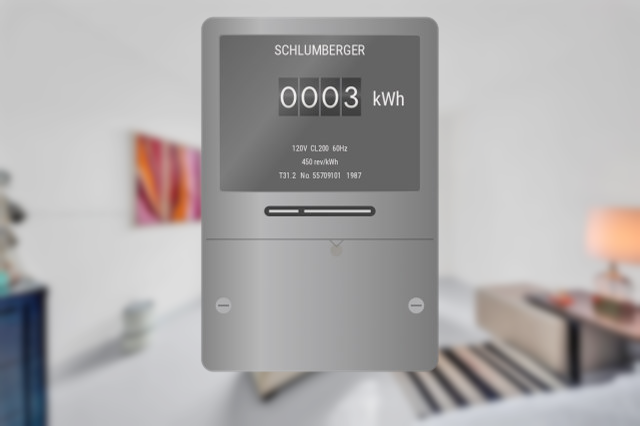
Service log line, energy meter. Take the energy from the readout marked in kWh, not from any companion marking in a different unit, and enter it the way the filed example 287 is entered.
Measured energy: 3
